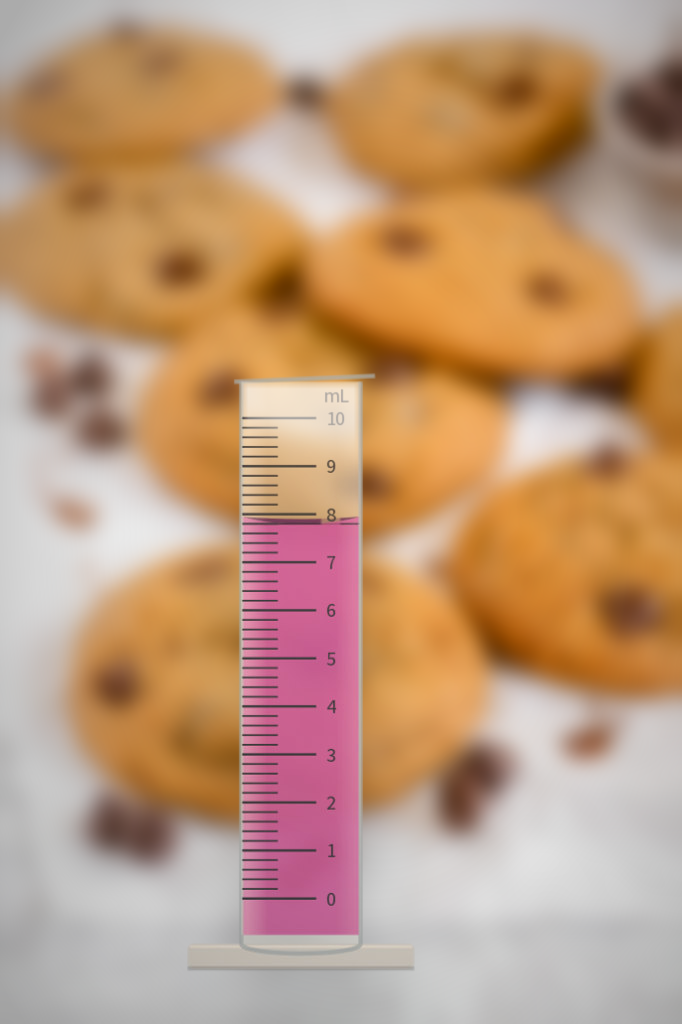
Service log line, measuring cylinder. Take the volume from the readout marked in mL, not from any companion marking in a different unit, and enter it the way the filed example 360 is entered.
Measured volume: 7.8
